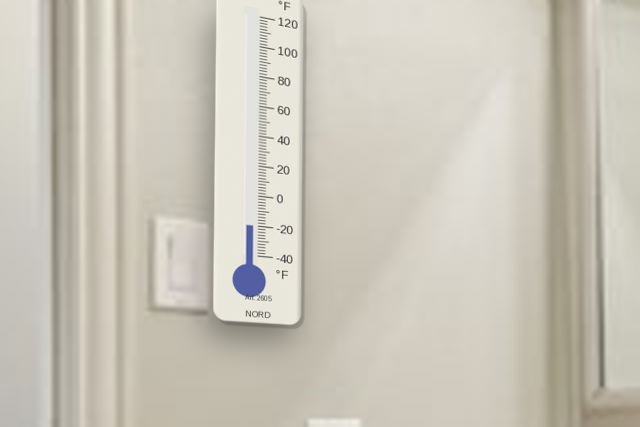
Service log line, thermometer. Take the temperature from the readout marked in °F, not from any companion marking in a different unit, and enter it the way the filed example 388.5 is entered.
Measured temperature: -20
